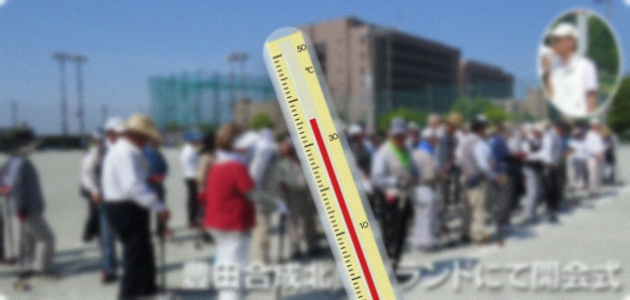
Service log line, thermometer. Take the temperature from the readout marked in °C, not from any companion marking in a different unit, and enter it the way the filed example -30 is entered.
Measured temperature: 35
